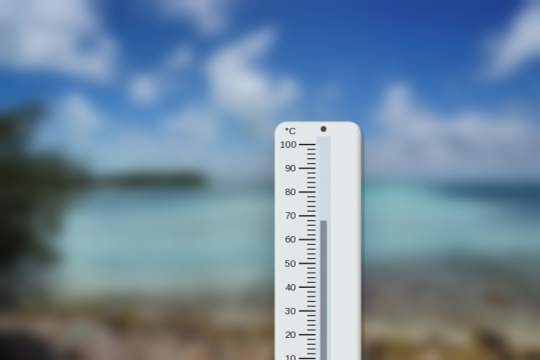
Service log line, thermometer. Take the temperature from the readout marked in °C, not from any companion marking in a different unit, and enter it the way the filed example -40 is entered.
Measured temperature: 68
